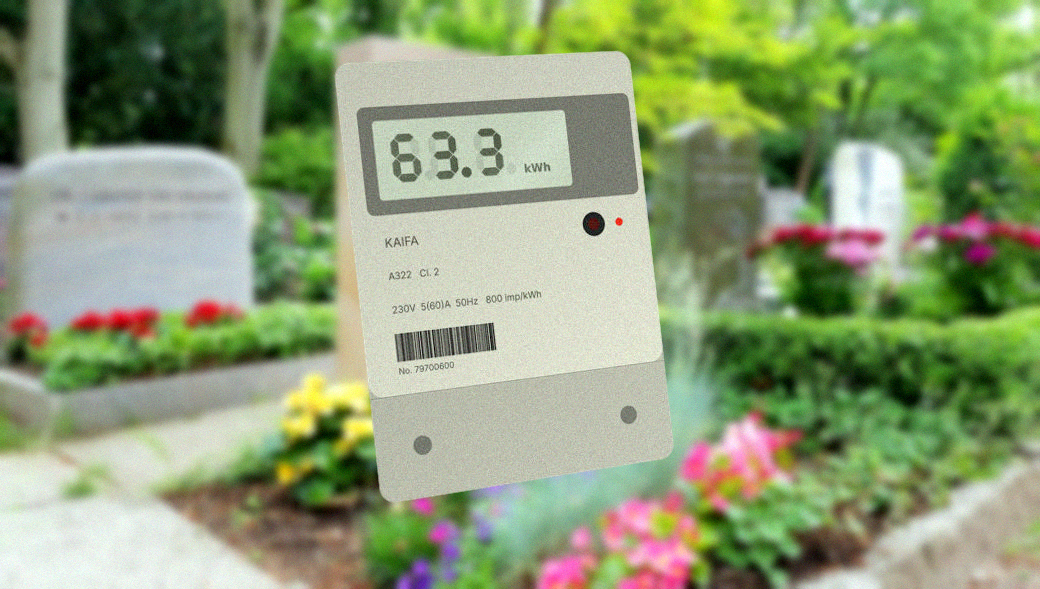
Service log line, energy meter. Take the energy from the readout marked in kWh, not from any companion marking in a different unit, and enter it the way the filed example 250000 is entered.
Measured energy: 63.3
